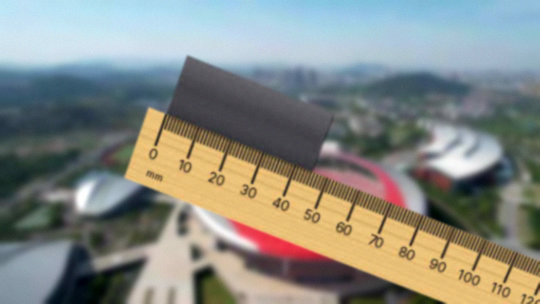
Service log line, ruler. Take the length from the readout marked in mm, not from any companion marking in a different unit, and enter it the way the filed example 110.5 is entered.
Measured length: 45
